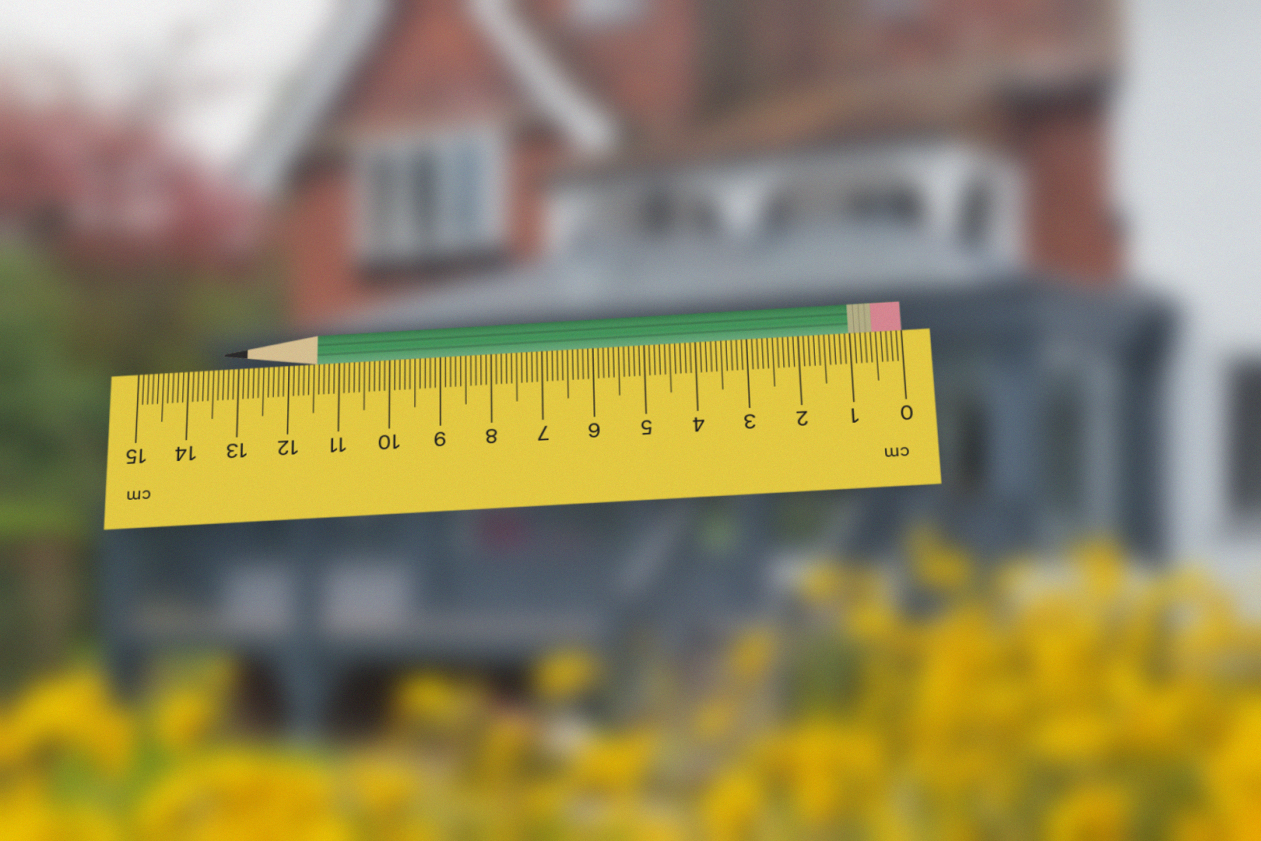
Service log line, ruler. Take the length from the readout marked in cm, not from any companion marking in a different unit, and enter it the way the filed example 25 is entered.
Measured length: 13.3
